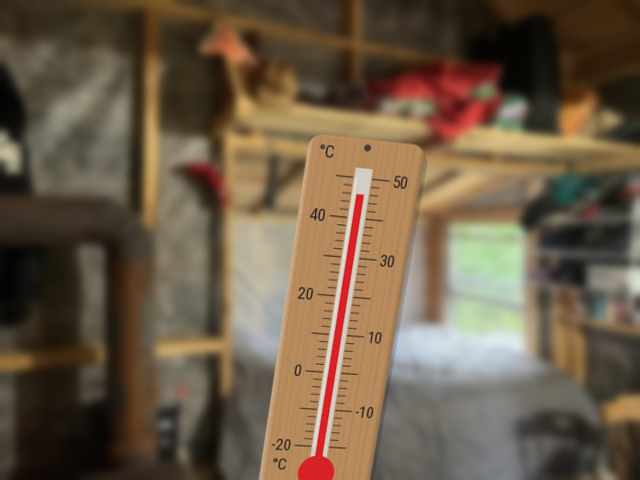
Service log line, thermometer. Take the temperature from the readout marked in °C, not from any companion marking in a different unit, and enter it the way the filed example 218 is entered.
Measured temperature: 46
